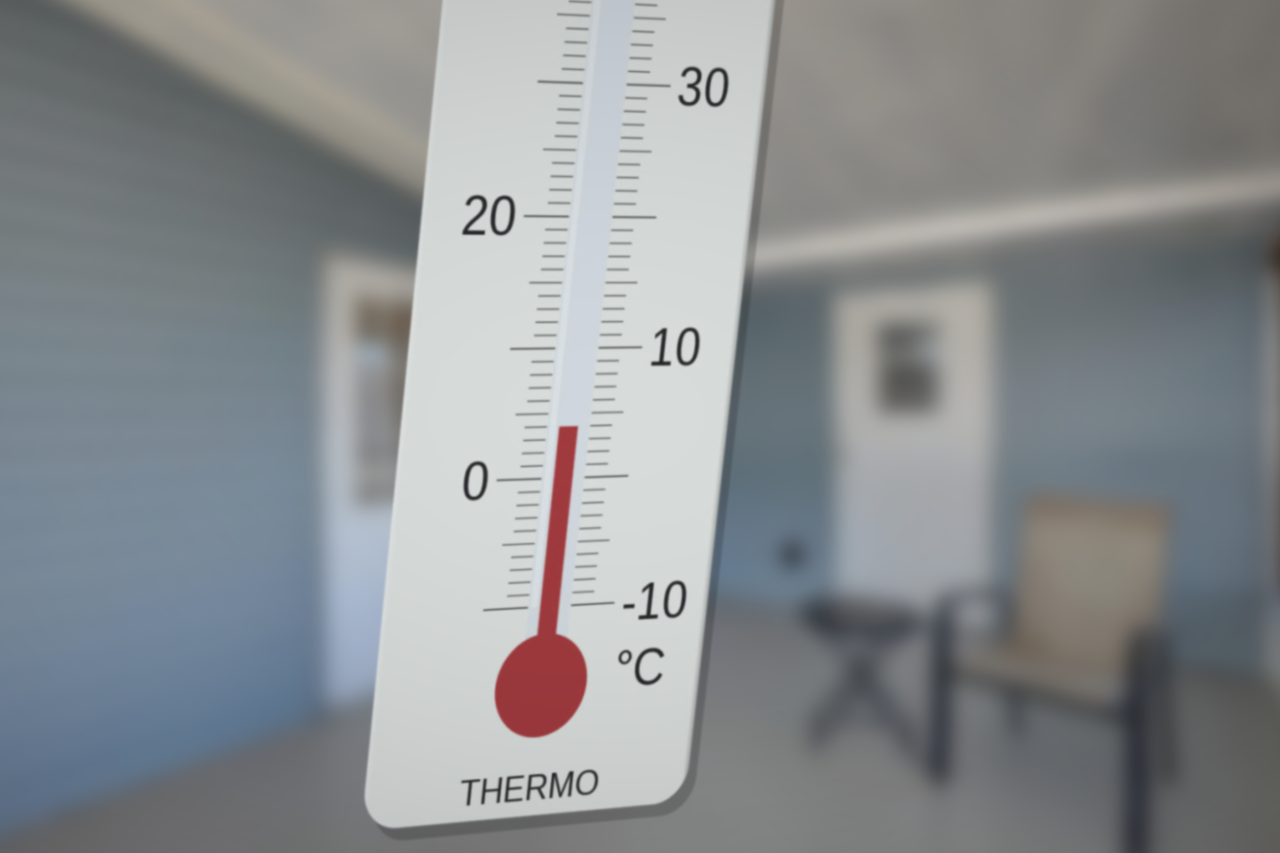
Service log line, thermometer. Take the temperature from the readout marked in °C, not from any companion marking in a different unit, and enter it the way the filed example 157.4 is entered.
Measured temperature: 4
